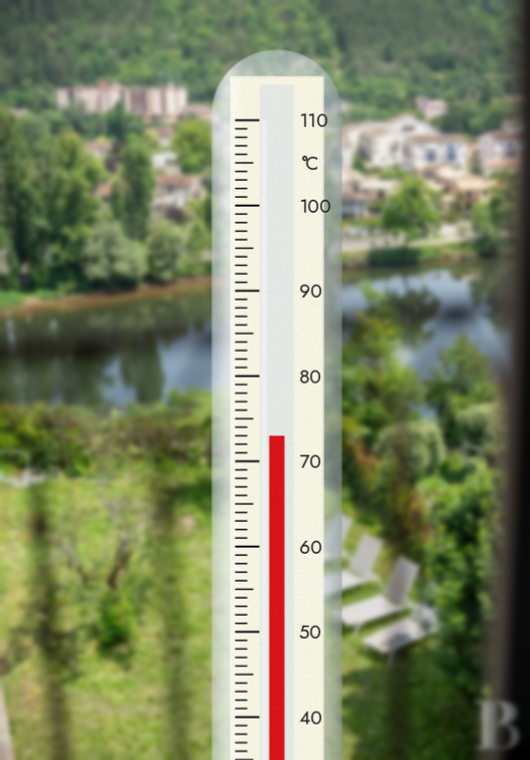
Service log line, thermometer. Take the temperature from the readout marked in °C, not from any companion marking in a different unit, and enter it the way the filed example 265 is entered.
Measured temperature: 73
